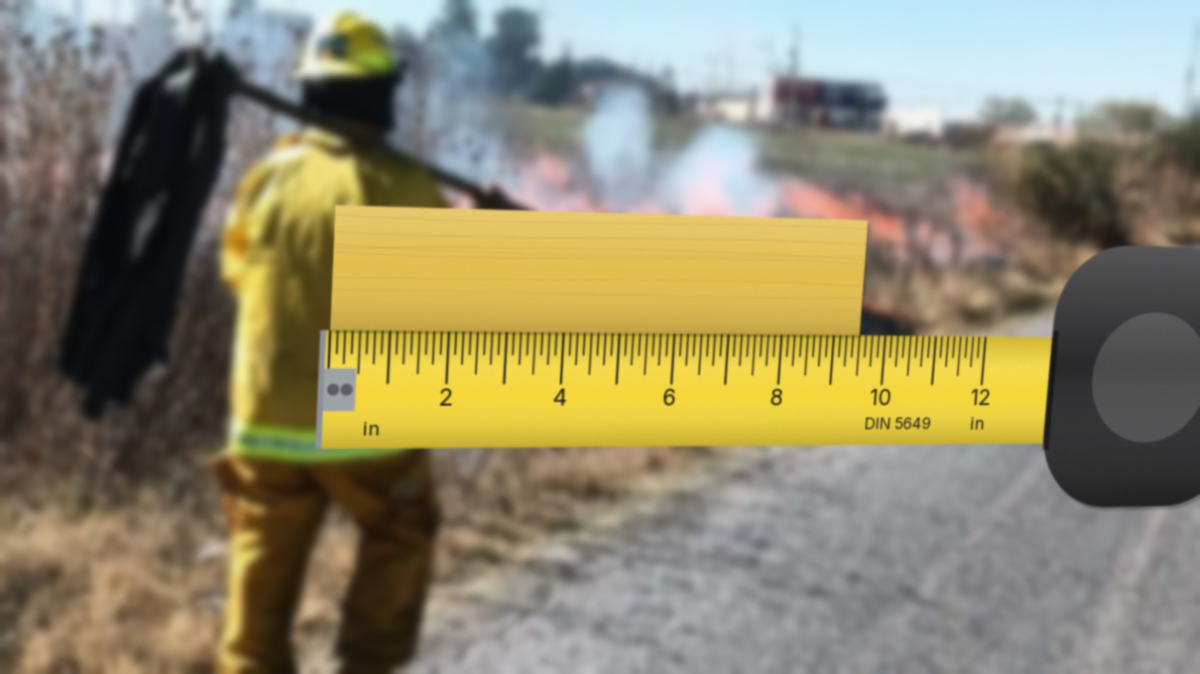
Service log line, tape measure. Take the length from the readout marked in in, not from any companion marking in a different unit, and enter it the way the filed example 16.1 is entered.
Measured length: 9.5
